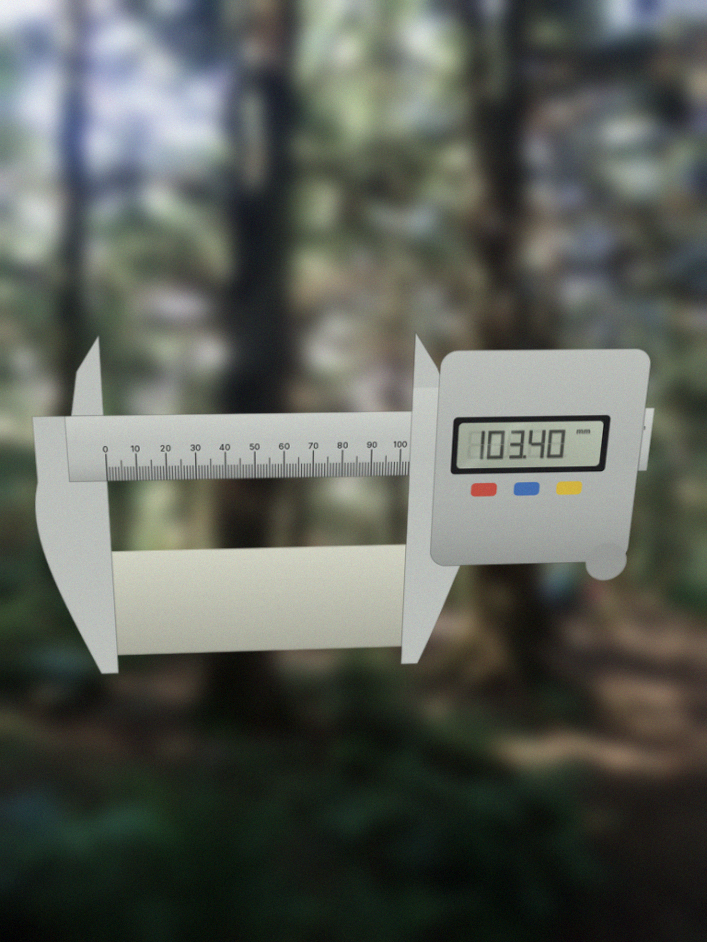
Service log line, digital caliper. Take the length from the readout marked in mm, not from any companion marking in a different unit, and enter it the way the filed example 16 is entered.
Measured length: 103.40
